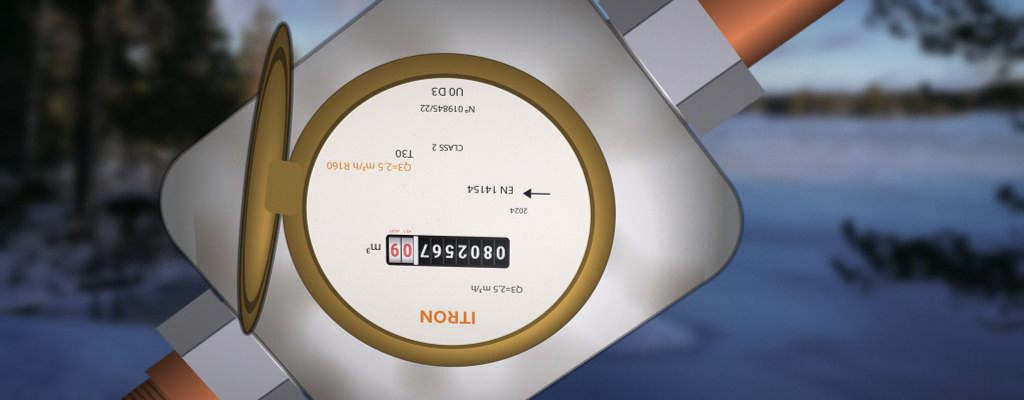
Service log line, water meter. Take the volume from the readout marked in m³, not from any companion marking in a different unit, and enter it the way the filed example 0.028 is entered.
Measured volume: 802567.09
